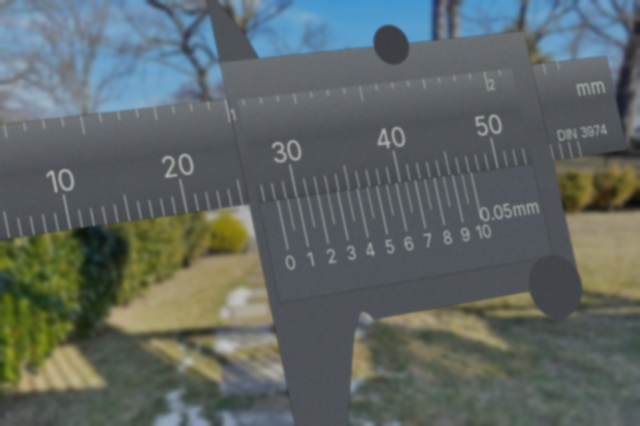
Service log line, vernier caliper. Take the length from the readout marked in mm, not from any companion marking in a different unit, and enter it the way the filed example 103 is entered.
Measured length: 28.2
